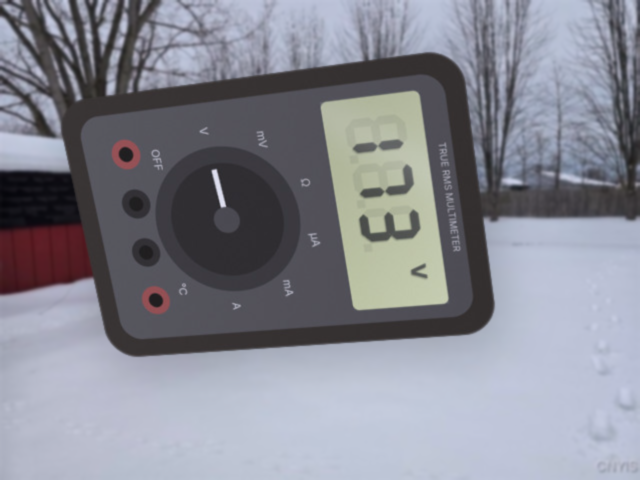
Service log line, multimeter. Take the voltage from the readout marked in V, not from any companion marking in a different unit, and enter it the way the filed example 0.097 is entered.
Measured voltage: 173
